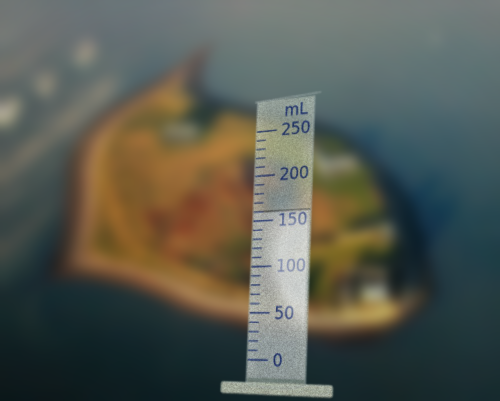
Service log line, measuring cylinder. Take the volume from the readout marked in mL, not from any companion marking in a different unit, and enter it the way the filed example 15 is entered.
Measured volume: 160
